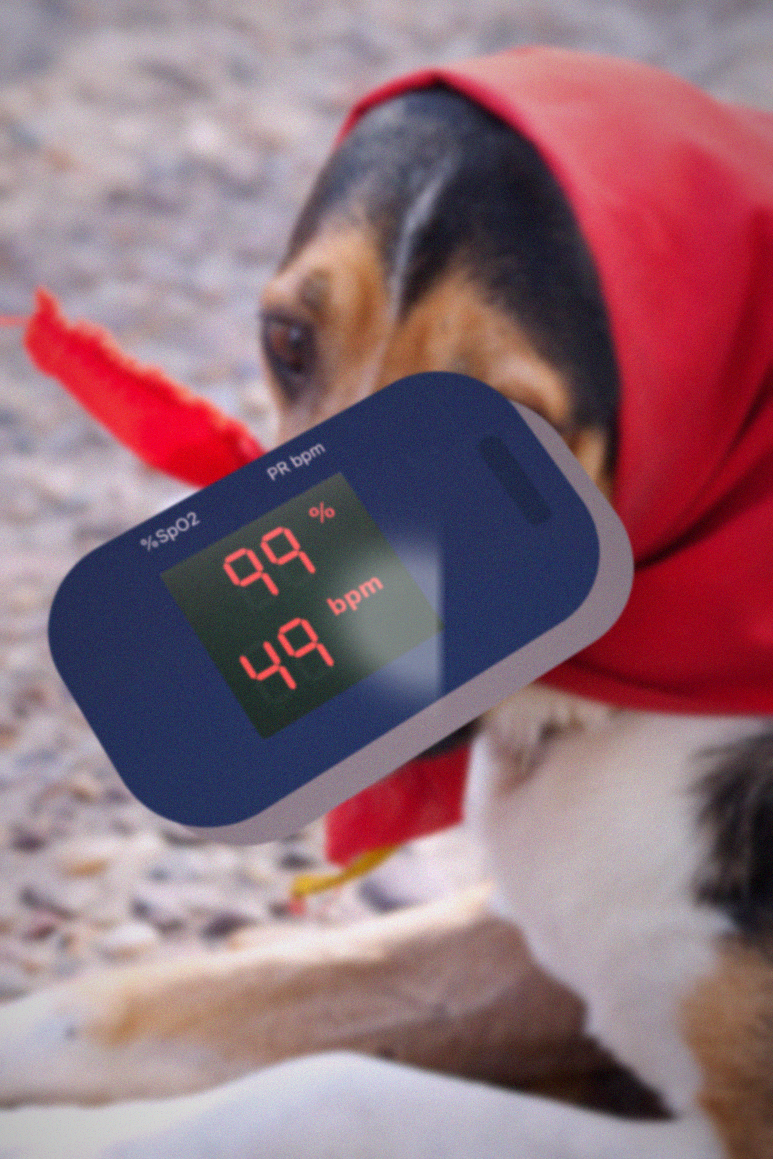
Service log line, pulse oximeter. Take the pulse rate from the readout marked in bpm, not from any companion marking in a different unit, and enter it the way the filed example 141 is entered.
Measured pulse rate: 49
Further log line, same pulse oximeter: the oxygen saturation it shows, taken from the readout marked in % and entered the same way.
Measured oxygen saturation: 99
